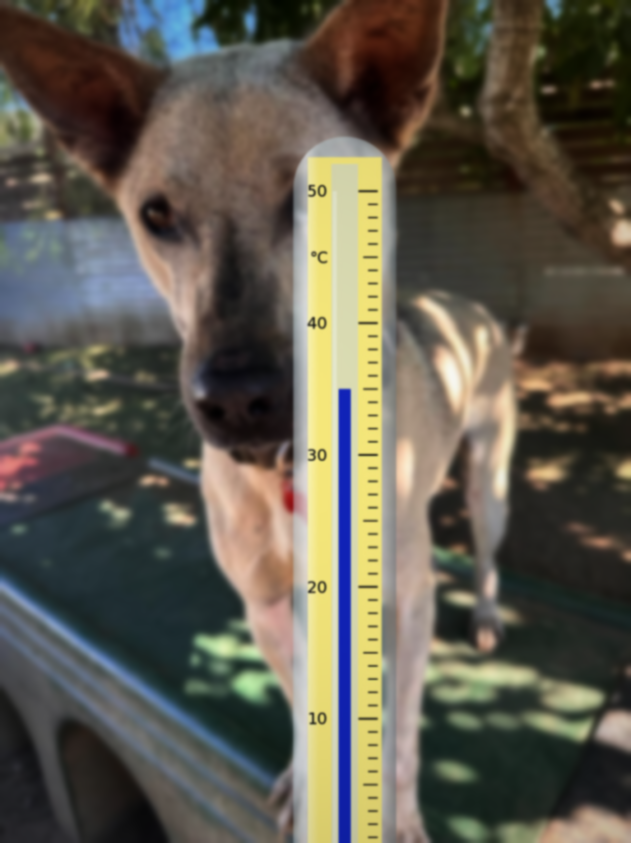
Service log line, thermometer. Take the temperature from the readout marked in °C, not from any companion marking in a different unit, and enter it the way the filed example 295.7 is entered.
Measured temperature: 35
